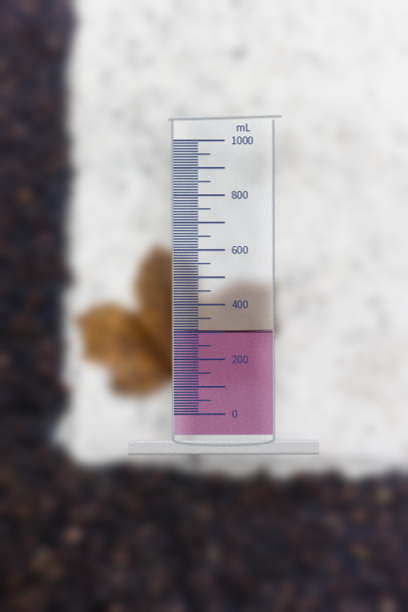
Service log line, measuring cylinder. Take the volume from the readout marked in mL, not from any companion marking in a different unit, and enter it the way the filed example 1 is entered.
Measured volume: 300
